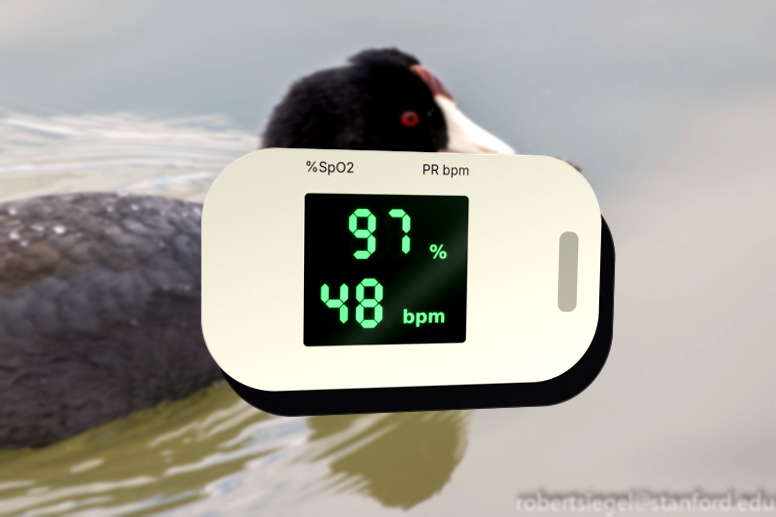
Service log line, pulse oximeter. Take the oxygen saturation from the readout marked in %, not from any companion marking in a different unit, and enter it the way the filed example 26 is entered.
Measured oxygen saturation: 97
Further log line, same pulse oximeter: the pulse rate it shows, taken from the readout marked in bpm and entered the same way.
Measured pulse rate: 48
